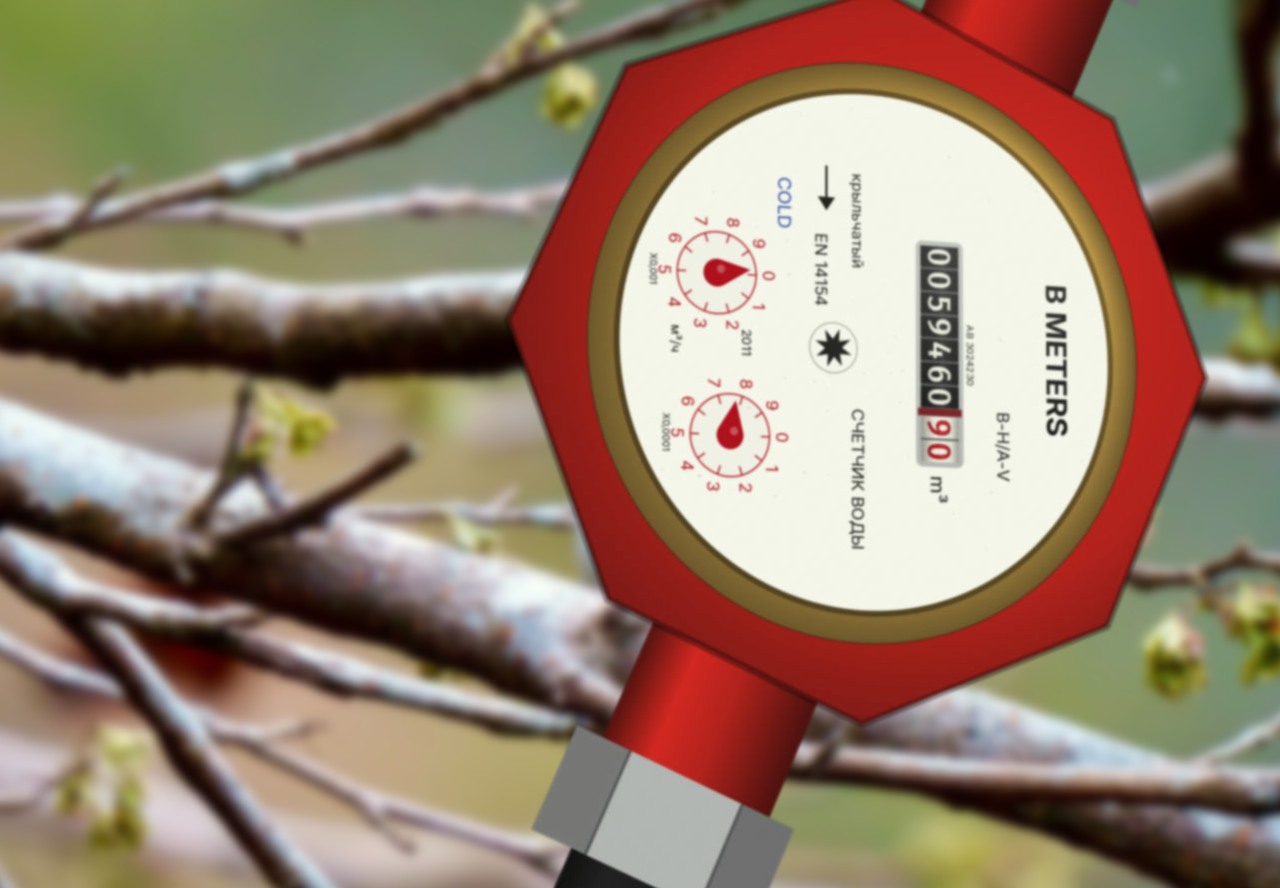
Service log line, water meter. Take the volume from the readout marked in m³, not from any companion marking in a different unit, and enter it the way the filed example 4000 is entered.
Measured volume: 59460.8997
